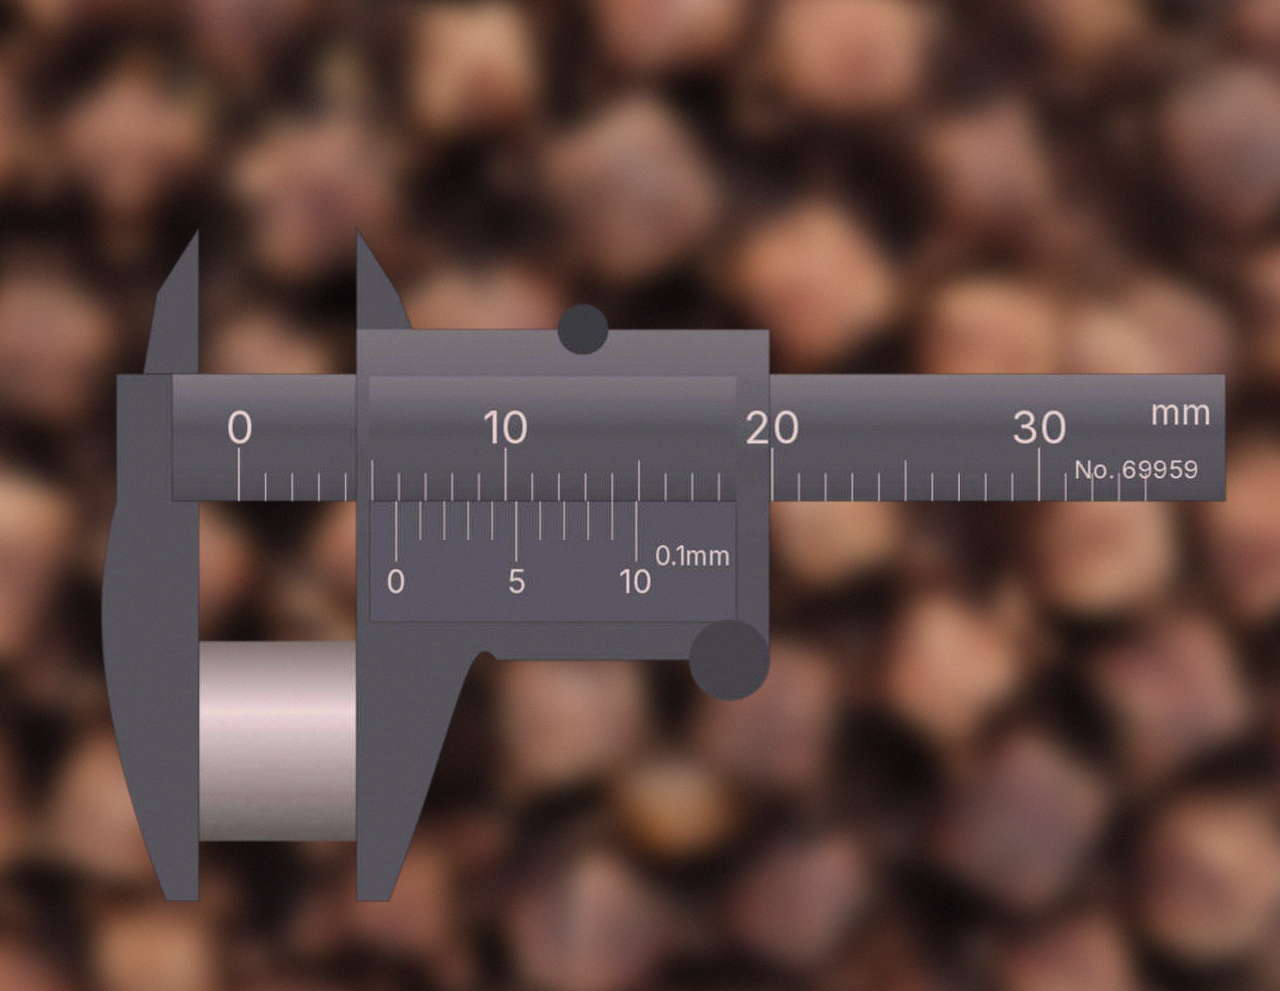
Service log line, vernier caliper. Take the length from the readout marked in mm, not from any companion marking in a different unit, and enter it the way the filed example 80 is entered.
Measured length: 5.9
